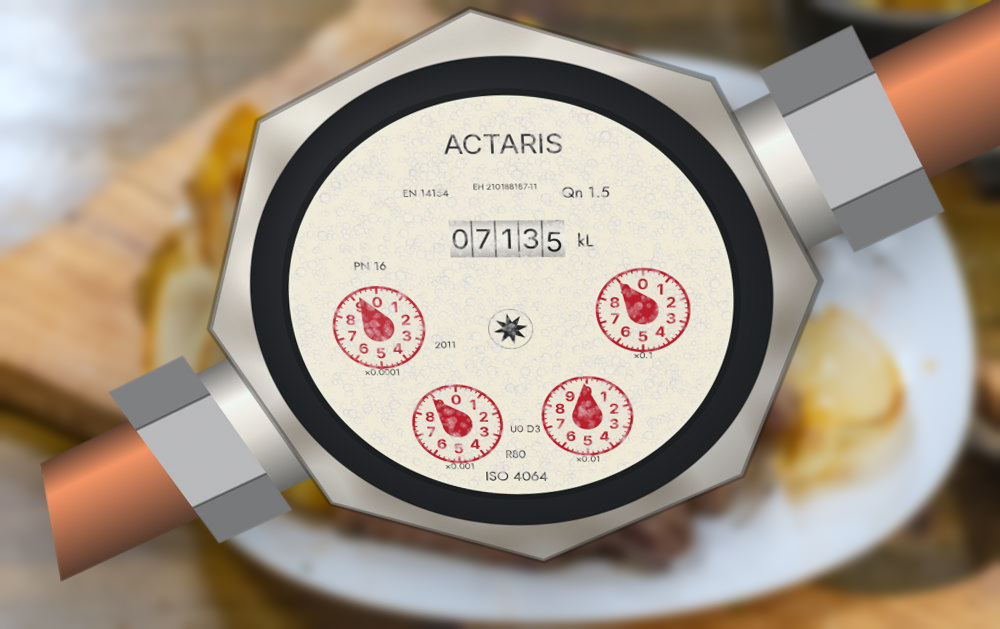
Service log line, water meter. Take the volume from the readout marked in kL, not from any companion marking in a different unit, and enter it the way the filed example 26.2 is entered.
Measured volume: 7134.8989
